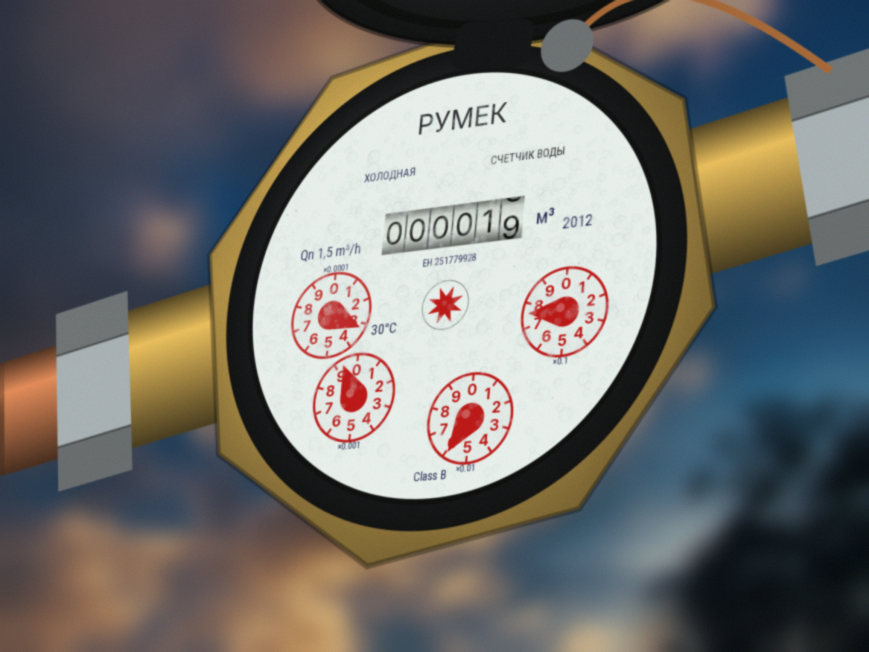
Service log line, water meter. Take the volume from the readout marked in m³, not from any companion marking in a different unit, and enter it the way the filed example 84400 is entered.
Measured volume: 18.7593
